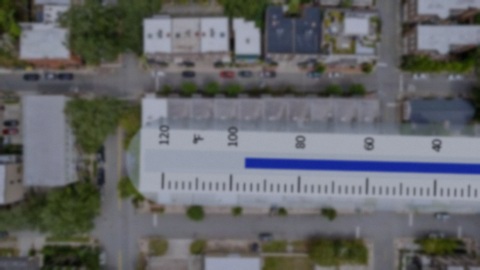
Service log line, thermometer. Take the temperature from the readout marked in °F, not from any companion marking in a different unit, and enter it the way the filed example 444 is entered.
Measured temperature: 96
